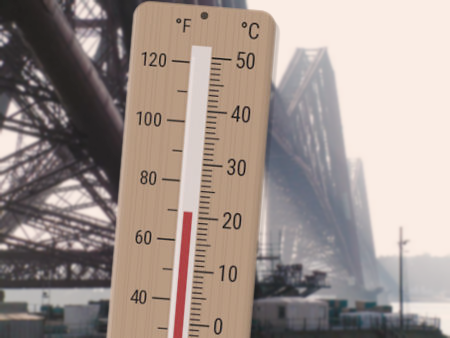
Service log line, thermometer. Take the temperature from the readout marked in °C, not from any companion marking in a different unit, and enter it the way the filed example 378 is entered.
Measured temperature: 21
